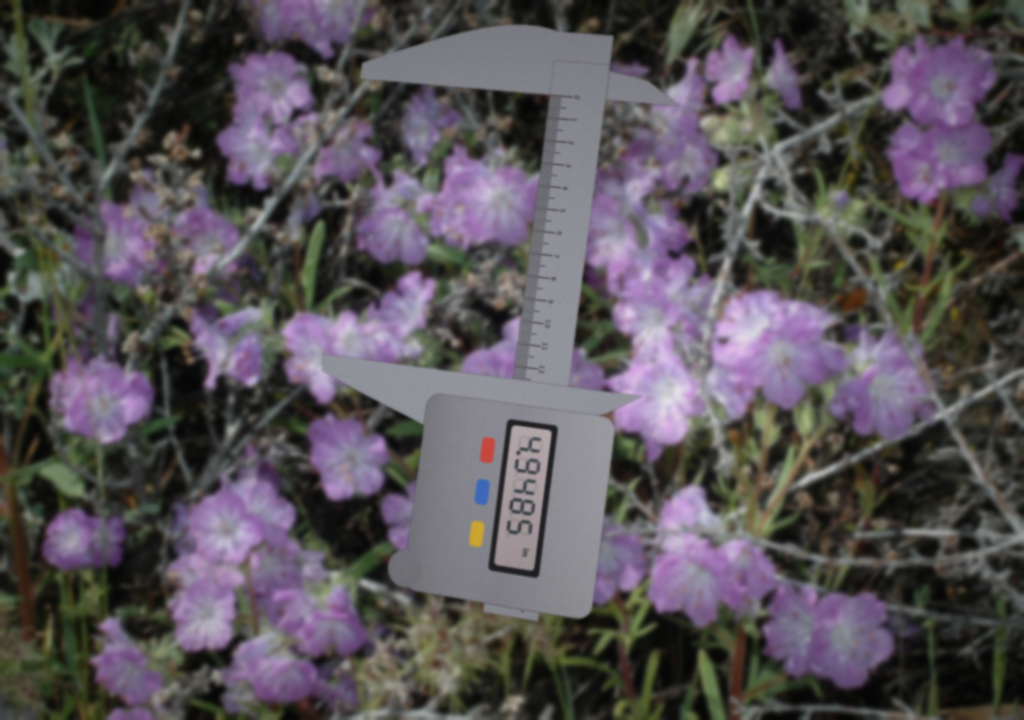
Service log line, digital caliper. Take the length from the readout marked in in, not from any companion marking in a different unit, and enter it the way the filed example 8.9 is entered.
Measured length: 4.9485
